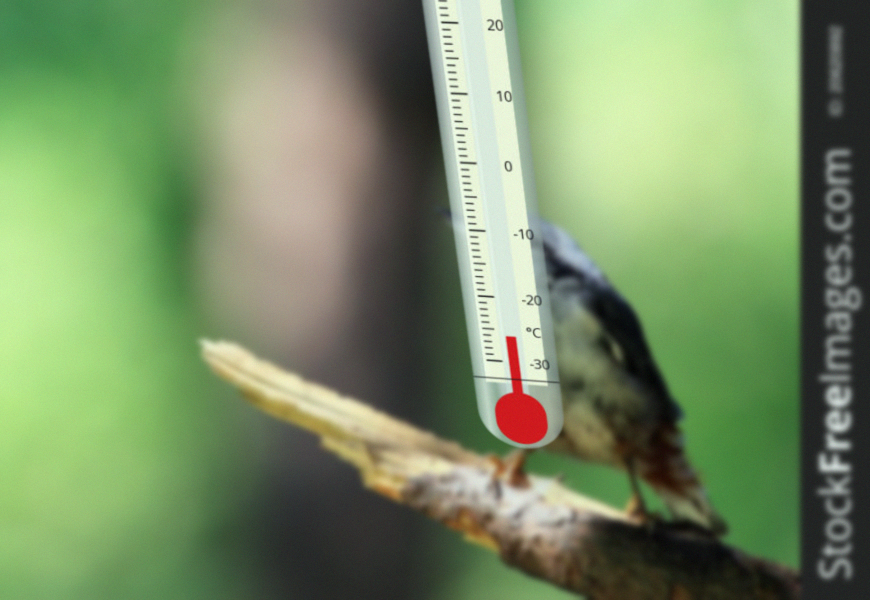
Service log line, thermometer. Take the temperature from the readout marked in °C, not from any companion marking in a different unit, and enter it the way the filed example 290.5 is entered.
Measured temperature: -26
